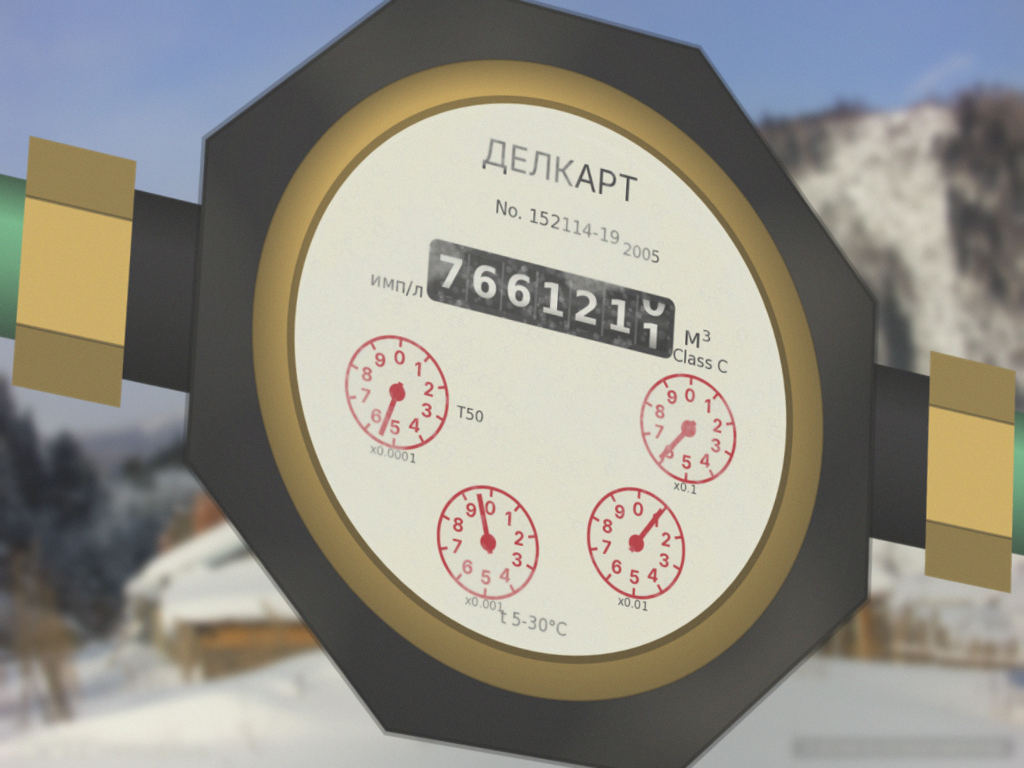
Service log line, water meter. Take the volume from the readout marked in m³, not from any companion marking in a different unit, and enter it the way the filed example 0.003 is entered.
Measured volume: 7661210.6095
